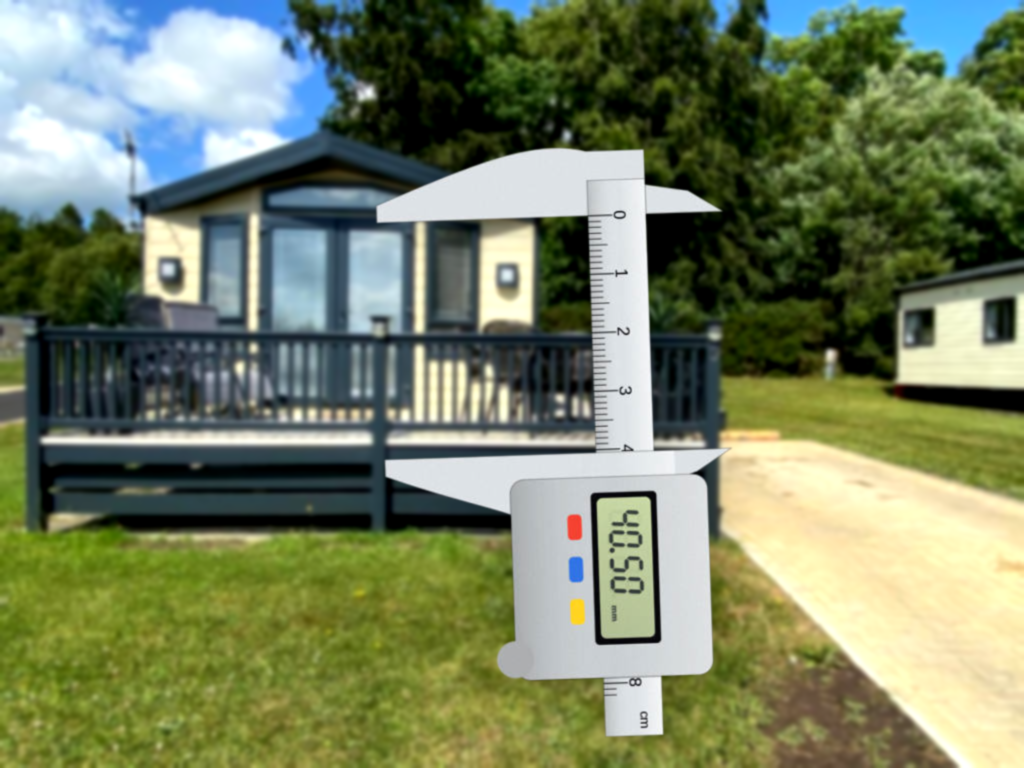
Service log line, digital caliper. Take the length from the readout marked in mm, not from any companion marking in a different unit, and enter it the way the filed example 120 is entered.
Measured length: 40.50
